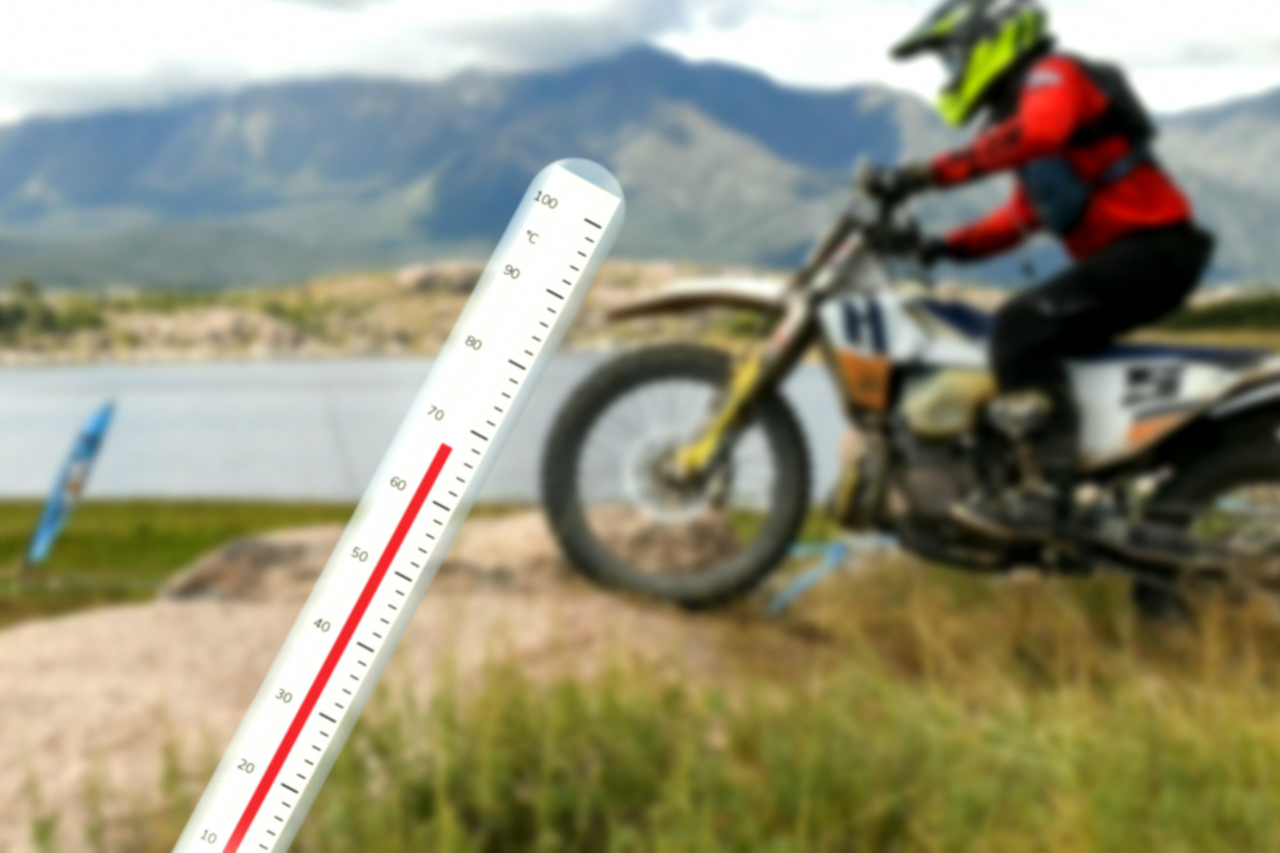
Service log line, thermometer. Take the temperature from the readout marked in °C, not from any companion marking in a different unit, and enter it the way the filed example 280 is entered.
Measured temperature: 67
